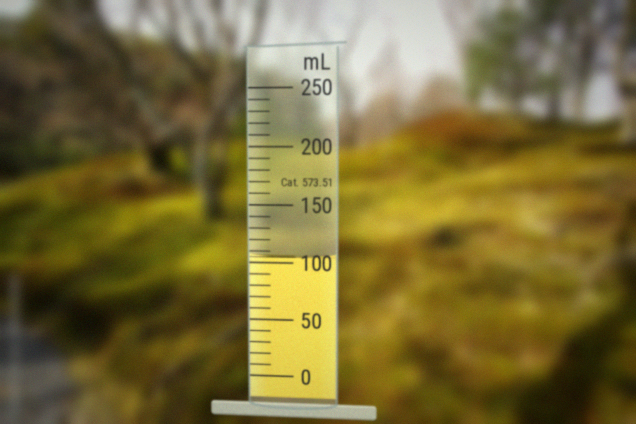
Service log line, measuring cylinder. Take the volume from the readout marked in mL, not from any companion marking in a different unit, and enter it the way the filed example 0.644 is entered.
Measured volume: 105
